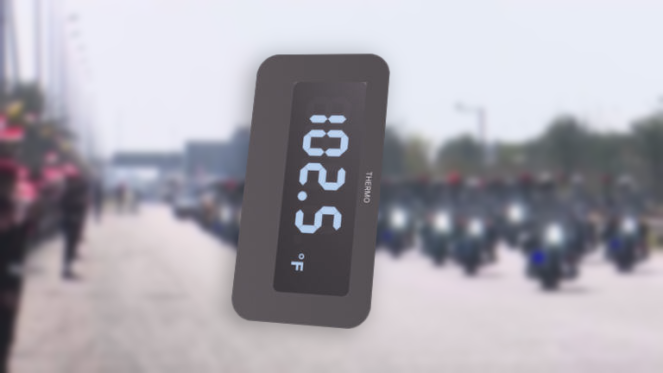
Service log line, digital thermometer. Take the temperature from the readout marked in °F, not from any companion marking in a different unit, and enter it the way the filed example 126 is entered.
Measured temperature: 102.5
